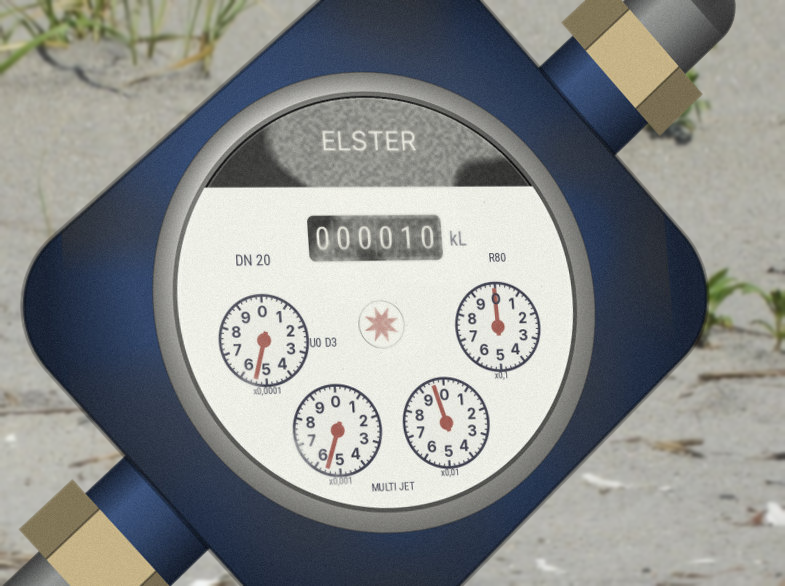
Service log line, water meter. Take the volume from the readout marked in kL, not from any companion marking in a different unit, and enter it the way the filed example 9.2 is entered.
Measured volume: 9.9955
